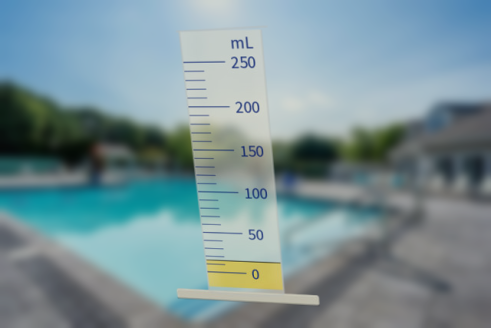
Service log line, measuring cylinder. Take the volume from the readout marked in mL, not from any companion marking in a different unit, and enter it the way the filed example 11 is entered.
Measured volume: 15
